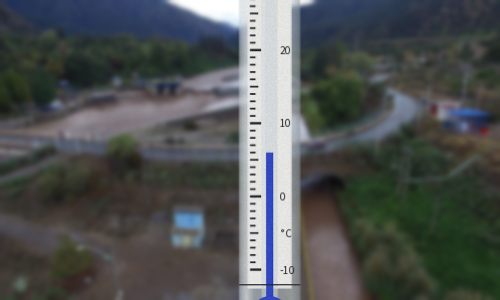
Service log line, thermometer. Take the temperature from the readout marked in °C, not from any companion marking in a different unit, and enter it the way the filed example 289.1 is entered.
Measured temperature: 6
